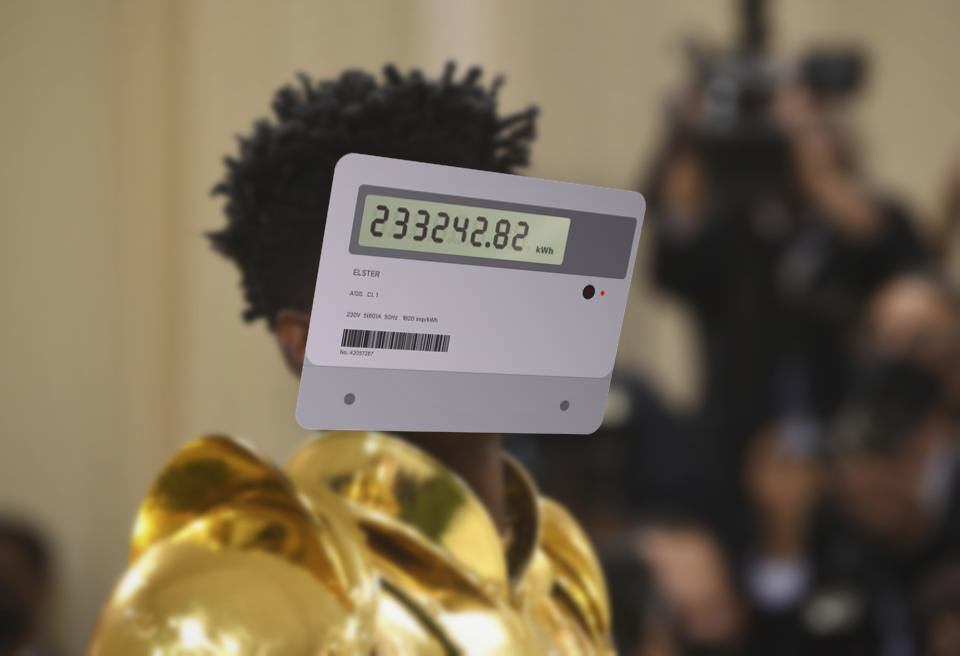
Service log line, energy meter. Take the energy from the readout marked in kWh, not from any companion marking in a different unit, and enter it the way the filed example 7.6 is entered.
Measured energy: 233242.82
